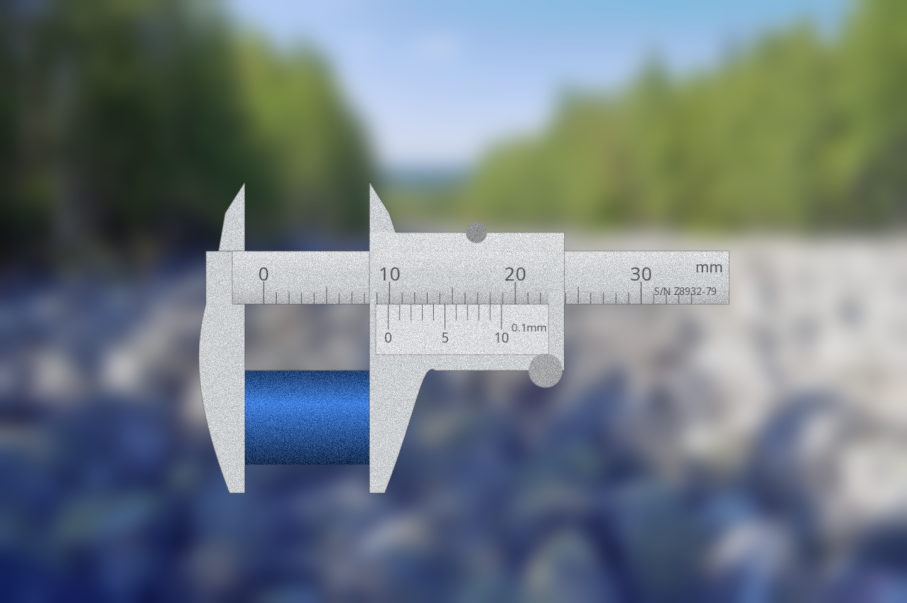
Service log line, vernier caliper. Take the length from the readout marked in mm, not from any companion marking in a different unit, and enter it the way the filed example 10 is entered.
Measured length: 9.9
